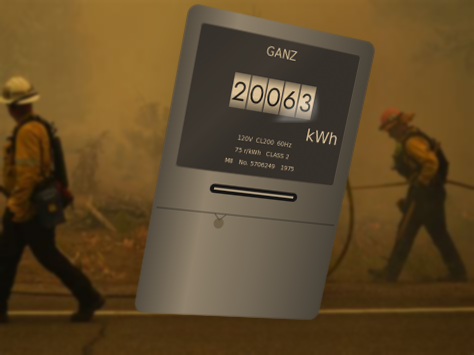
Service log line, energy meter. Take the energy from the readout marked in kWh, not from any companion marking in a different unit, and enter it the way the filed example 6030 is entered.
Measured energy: 20063
